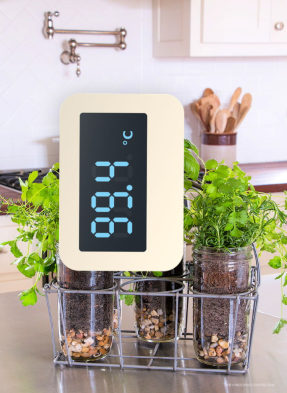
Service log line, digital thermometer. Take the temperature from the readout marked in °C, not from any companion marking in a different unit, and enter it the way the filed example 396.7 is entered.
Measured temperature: 99.4
